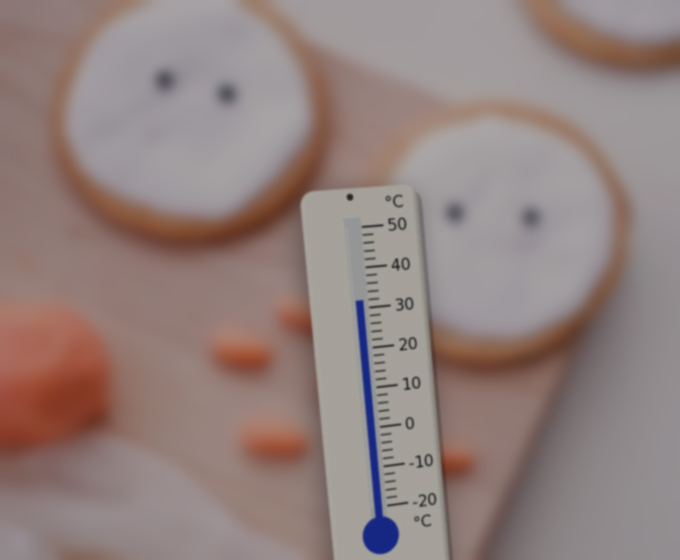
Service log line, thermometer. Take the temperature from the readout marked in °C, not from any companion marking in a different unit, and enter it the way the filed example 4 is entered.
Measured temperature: 32
